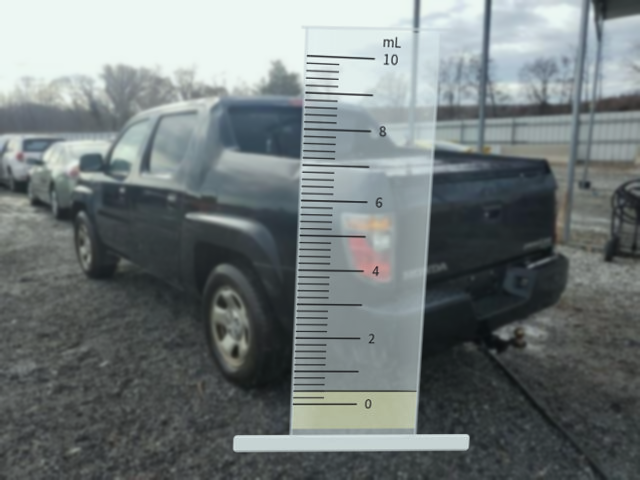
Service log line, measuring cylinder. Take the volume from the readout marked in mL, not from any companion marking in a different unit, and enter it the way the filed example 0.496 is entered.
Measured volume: 0.4
